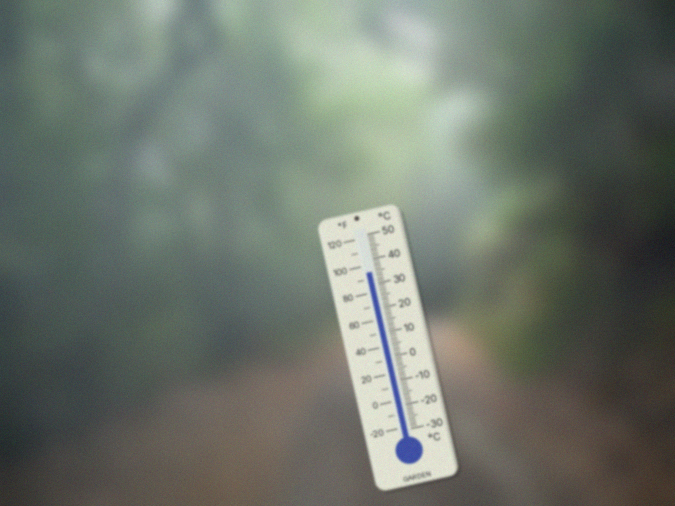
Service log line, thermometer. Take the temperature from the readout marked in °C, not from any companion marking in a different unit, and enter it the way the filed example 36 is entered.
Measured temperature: 35
